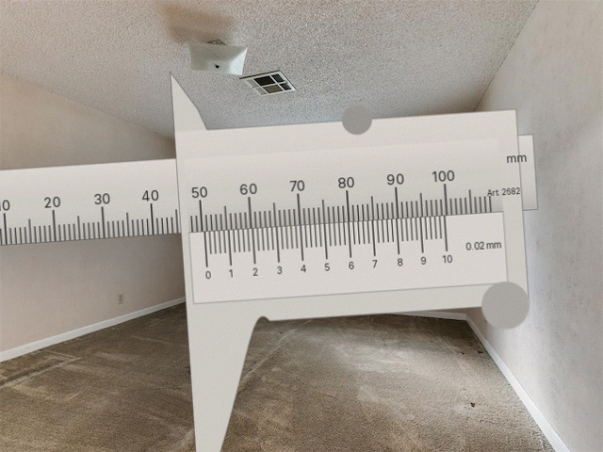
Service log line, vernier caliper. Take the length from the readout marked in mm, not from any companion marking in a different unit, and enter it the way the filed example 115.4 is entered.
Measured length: 50.5
